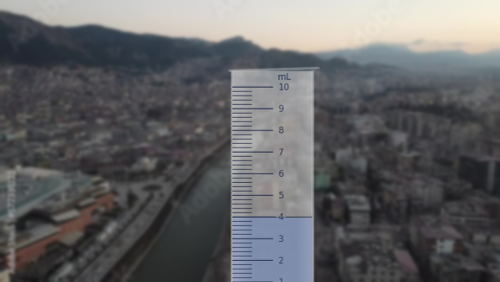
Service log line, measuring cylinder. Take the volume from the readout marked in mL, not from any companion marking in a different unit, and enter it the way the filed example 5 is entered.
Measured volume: 4
